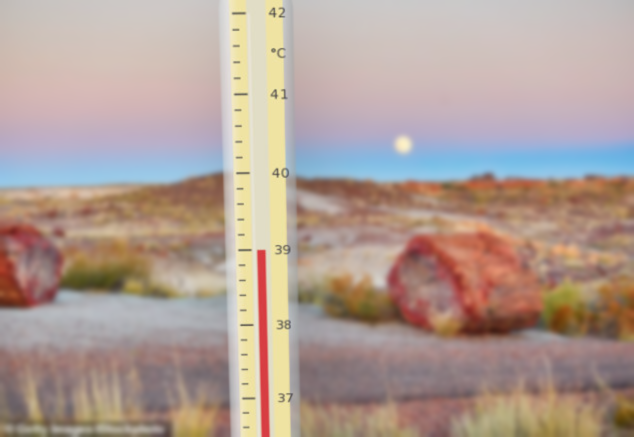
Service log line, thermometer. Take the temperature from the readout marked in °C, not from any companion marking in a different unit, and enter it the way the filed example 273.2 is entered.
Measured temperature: 39
